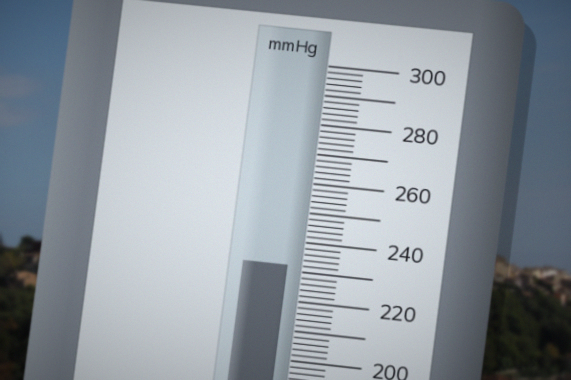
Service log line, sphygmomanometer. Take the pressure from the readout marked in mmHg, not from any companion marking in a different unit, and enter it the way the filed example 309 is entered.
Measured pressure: 232
